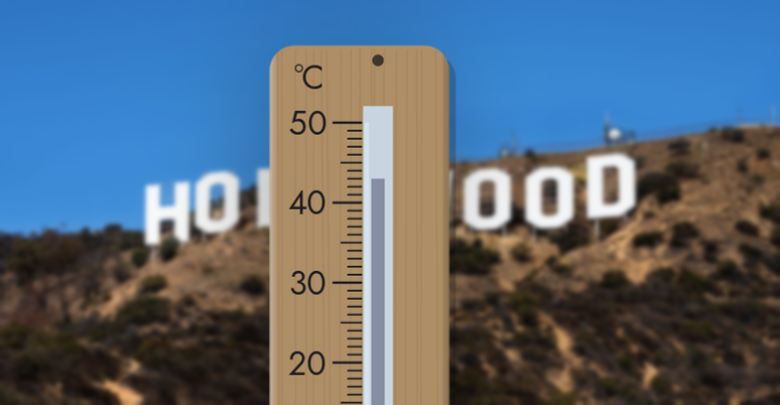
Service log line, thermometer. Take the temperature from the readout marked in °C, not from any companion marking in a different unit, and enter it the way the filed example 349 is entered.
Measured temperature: 43
